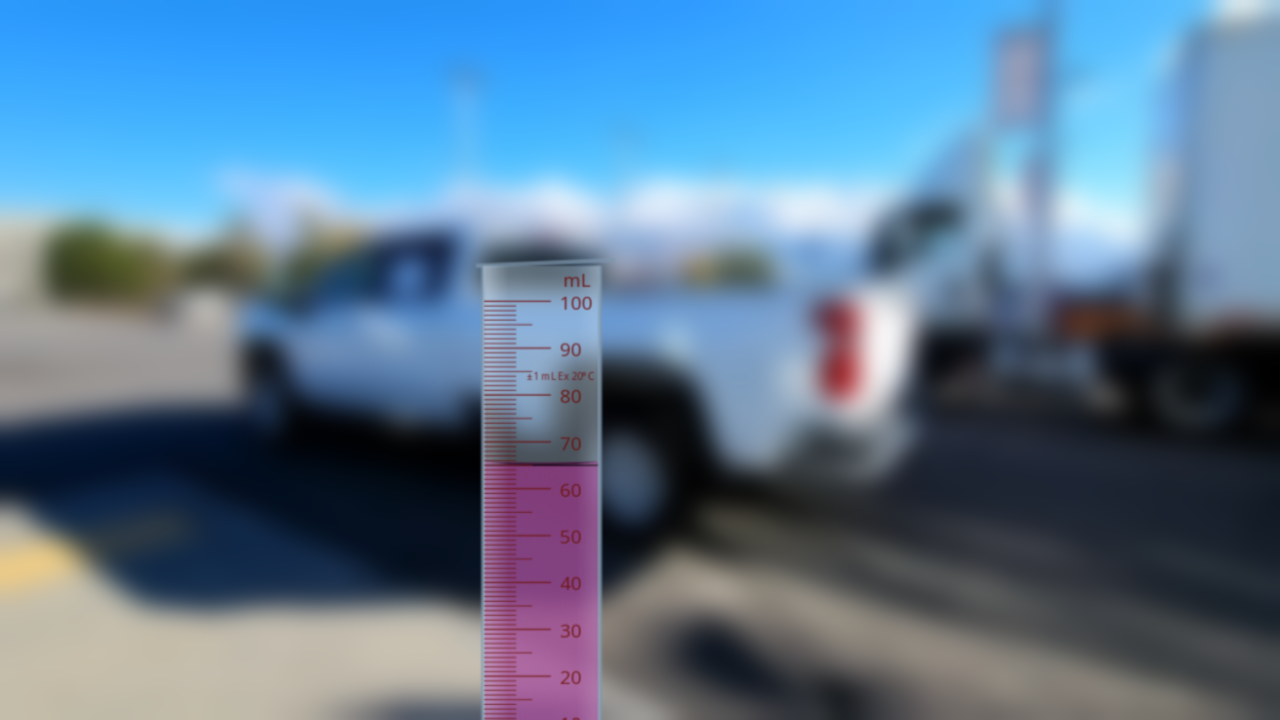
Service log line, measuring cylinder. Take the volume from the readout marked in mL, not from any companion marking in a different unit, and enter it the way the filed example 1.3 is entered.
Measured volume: 65
